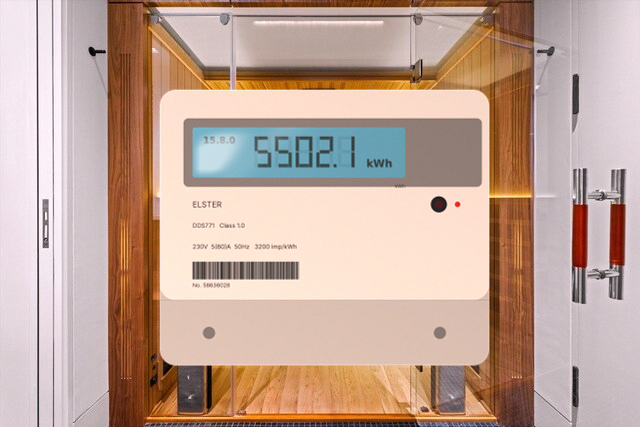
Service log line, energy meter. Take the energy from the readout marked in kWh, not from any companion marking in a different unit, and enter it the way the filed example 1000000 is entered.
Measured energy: 5502.1
